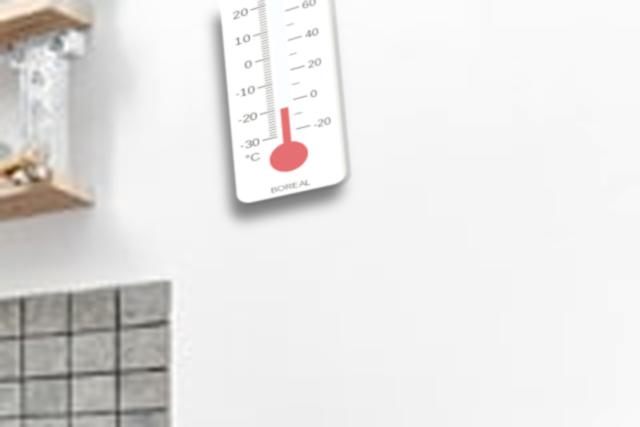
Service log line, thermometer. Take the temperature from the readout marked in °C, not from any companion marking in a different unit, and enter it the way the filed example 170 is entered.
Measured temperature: -20
